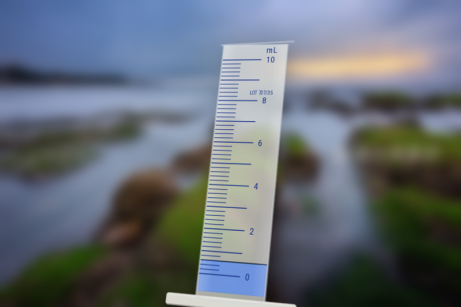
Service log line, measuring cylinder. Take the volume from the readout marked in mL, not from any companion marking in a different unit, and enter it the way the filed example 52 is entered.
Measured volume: 0.6
